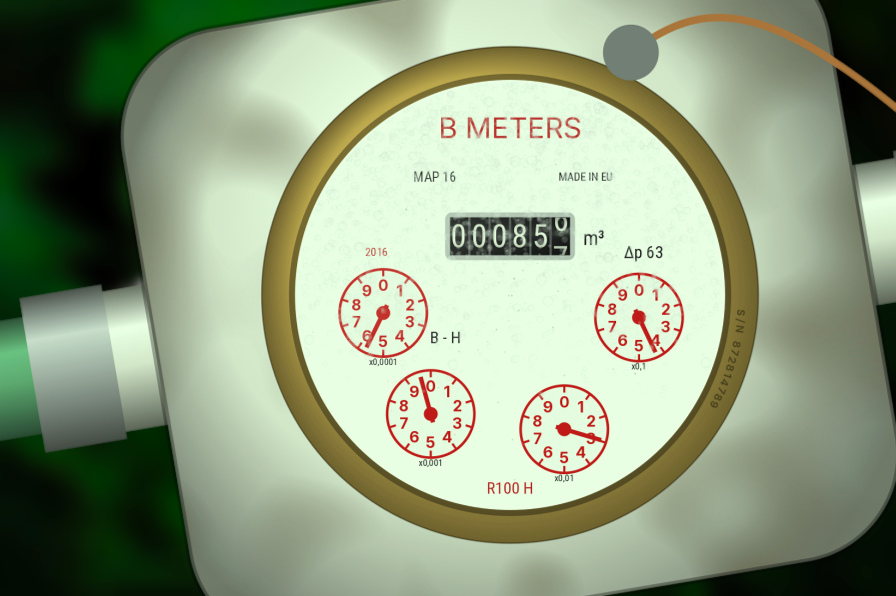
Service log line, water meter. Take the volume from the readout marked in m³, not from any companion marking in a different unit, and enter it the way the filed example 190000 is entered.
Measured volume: 856.4295
